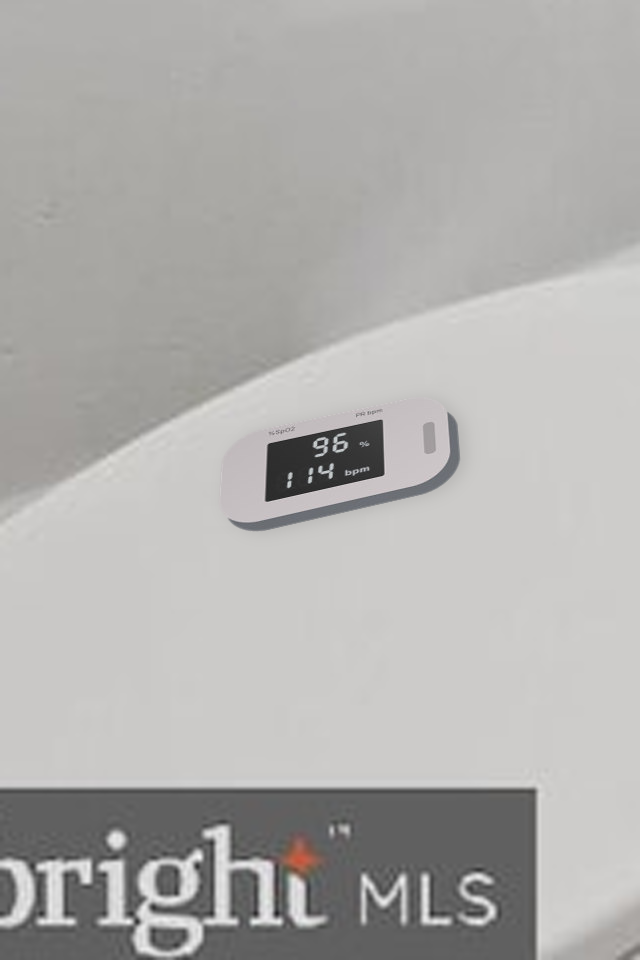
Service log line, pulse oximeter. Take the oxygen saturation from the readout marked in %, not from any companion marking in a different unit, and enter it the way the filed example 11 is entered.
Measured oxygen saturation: 96
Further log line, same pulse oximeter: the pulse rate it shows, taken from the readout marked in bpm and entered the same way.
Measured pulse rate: 114
